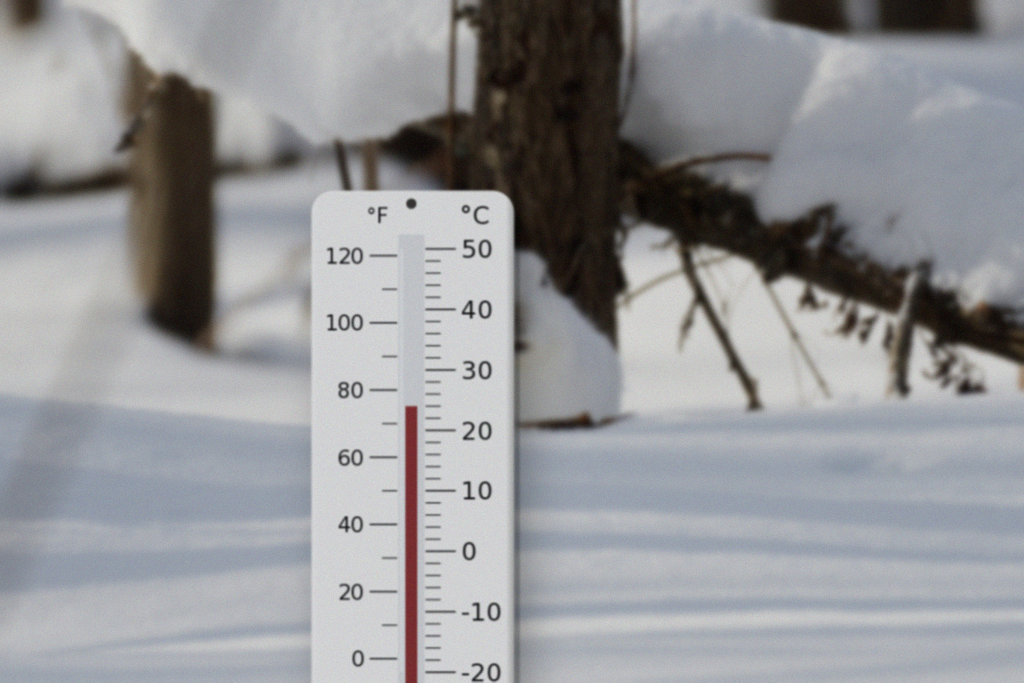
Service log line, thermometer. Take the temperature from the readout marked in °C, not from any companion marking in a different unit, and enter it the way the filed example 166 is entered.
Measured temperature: 24
